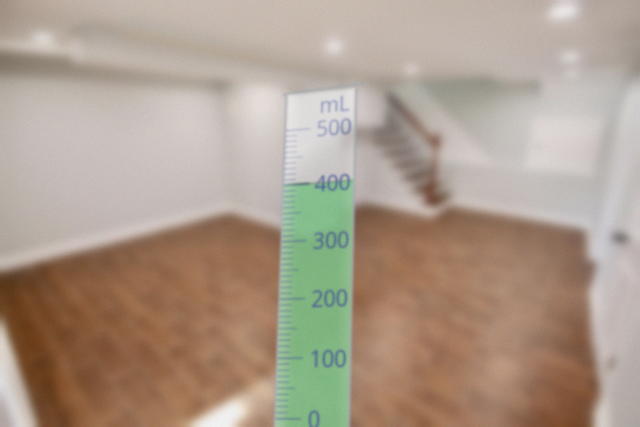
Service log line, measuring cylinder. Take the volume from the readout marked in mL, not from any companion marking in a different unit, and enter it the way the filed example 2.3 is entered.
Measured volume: 400
